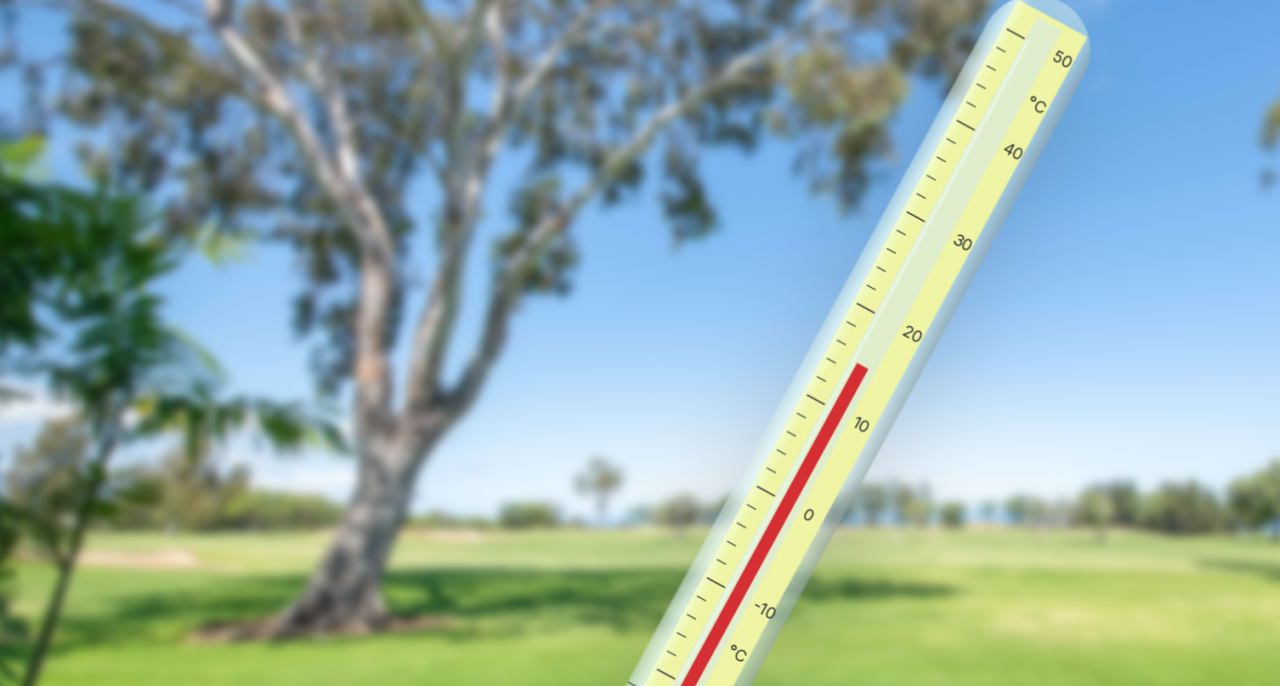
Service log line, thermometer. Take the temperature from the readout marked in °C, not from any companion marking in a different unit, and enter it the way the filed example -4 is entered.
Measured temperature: 15
